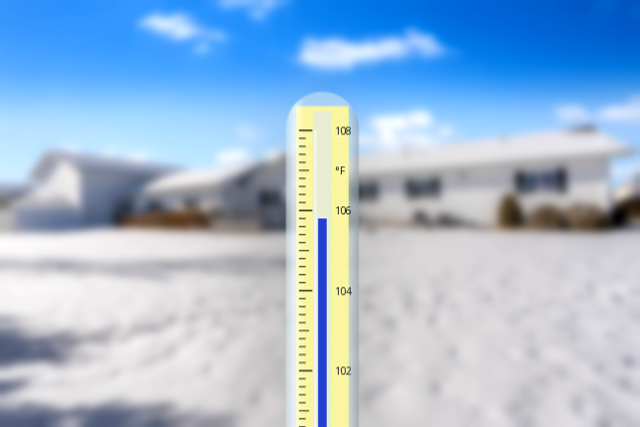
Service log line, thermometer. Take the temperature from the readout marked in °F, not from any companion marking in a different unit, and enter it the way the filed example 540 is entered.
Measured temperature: 105.8
